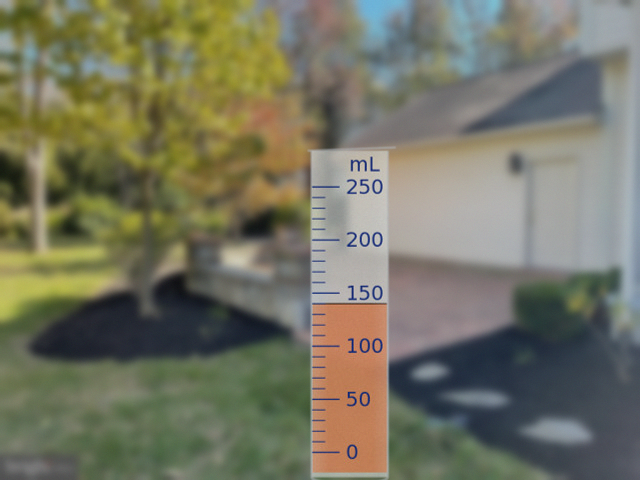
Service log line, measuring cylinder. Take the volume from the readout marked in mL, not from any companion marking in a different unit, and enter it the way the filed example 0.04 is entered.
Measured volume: 140
